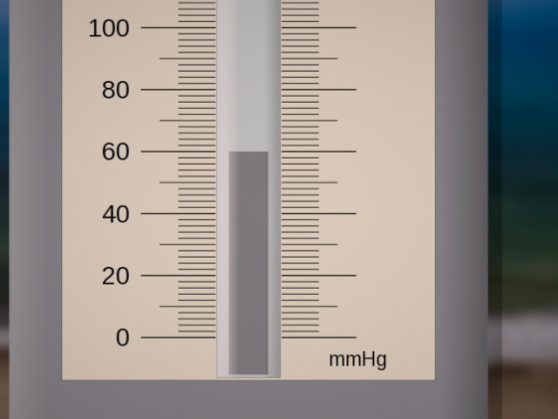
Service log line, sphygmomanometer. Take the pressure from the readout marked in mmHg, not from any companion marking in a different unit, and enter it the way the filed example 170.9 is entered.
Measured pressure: 60
